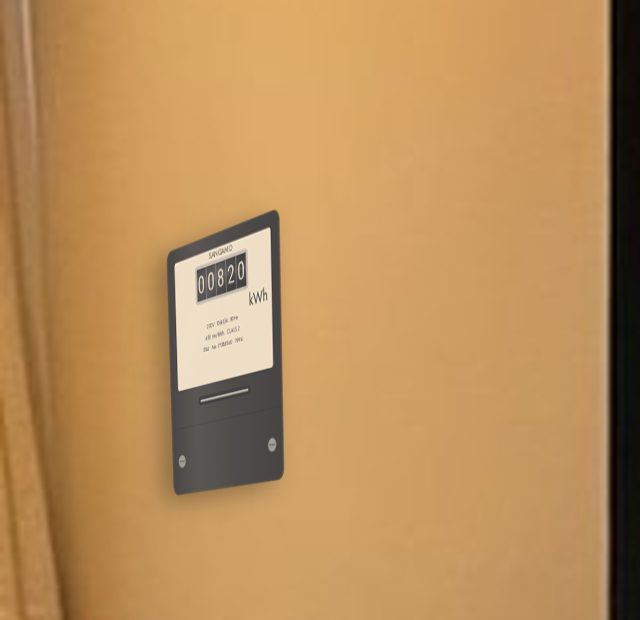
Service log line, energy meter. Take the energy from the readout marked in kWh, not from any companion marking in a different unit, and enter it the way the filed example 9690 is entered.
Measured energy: 820
